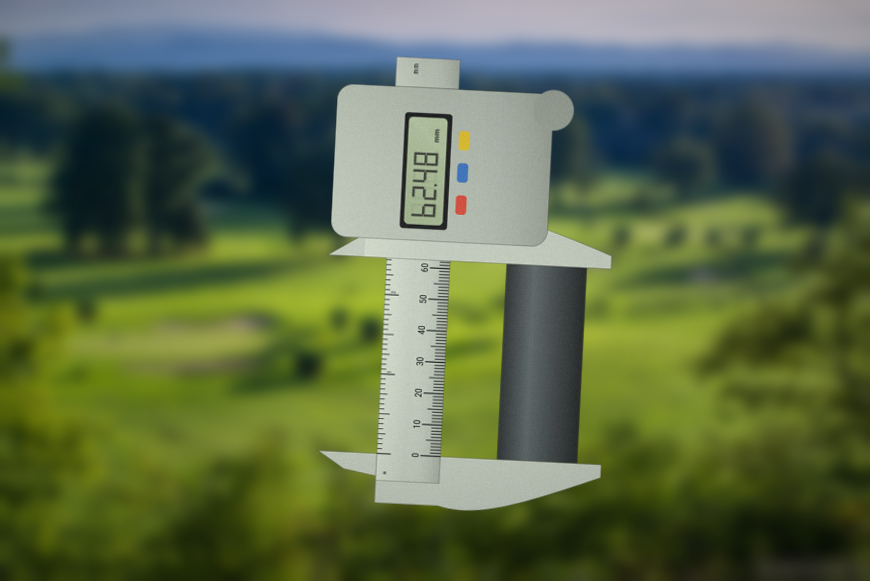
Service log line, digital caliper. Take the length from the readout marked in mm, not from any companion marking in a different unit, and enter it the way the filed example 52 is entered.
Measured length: 62.48
